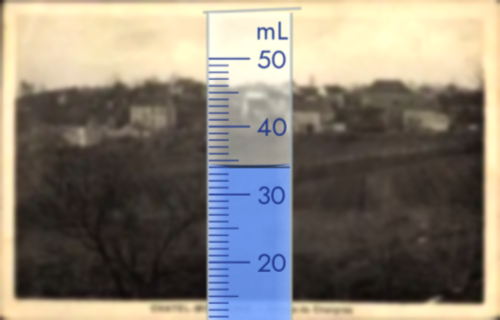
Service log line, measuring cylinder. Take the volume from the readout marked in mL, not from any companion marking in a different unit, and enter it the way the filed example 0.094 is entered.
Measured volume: 34
